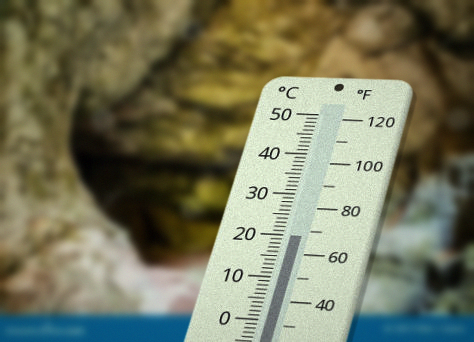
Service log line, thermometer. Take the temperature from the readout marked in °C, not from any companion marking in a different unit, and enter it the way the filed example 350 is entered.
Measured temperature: 20
